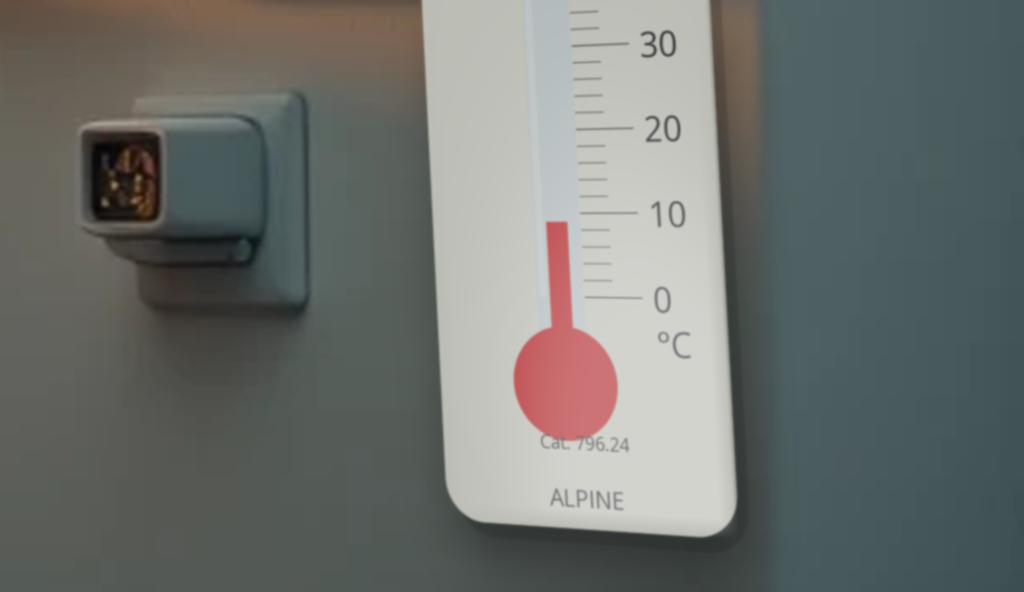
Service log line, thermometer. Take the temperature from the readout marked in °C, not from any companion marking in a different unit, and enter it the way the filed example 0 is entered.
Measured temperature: 9
